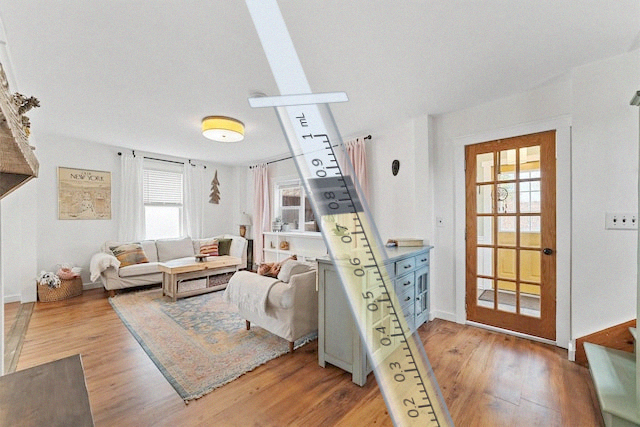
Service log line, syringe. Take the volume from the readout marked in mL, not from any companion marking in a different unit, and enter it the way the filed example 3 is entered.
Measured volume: 0.76
